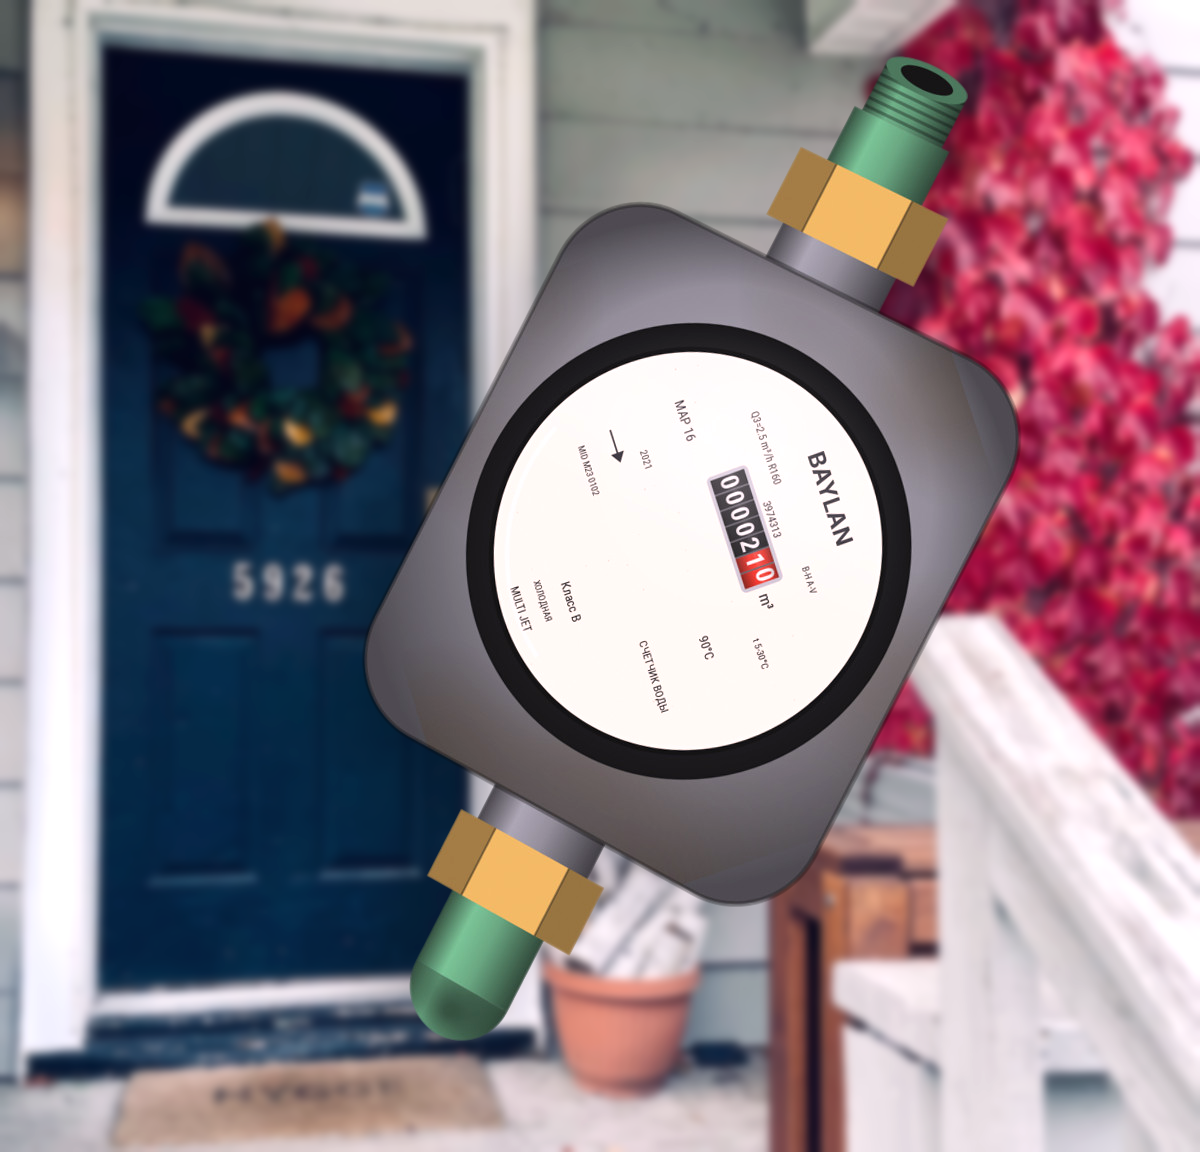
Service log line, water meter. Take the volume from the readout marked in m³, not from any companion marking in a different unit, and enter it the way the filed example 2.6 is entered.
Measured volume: 2.10
